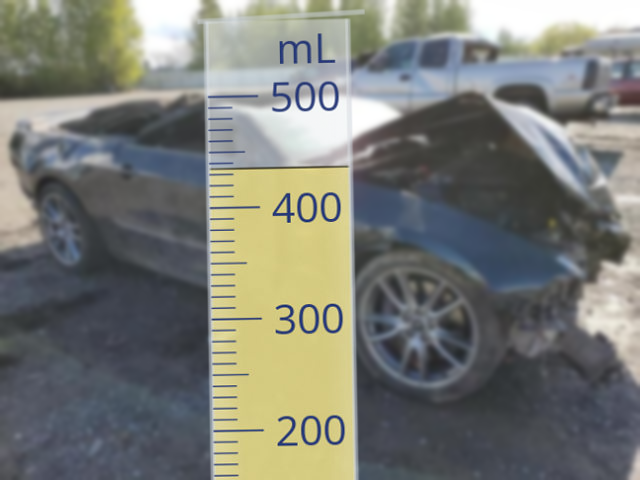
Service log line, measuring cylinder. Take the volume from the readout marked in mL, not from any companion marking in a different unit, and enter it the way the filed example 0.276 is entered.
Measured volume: 435
